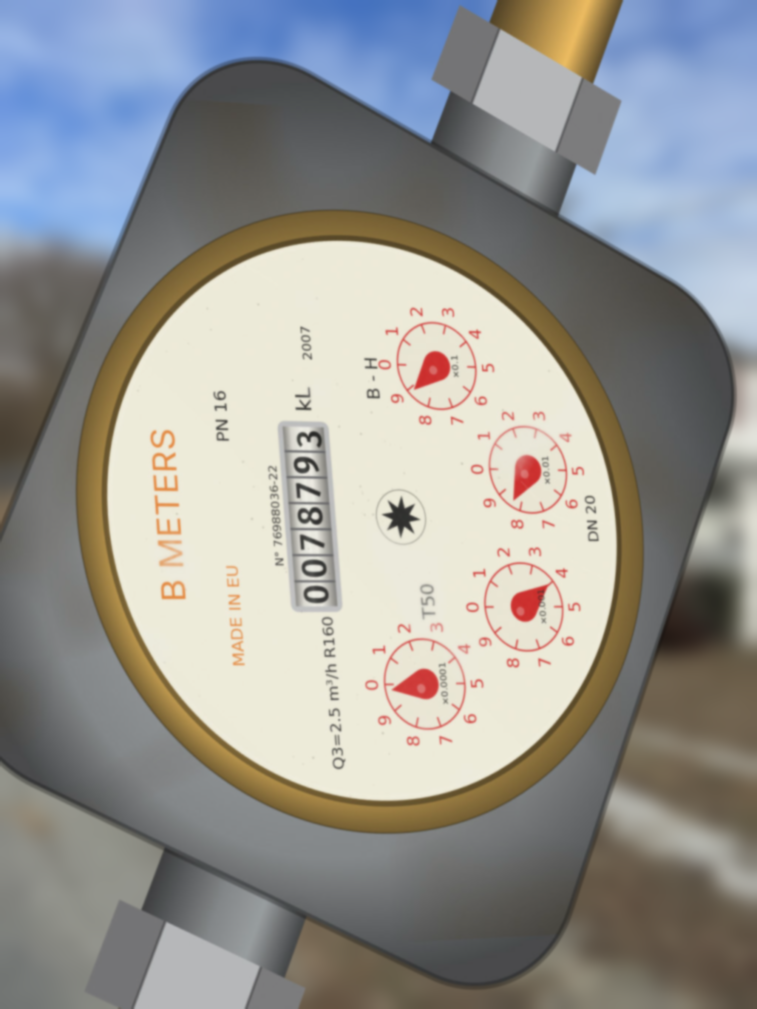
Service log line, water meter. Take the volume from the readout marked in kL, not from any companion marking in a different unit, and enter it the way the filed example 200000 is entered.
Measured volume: 78792.8839
